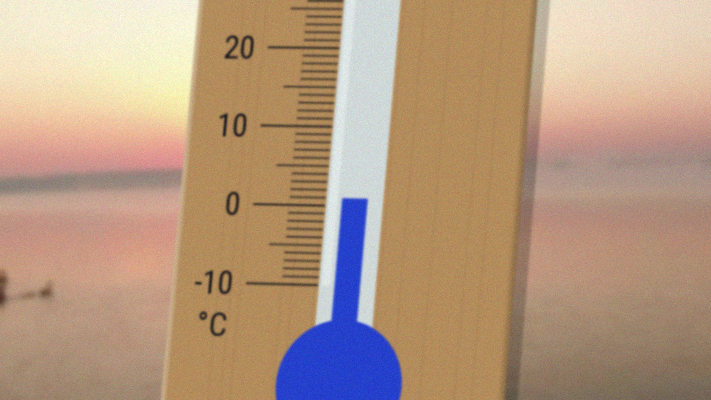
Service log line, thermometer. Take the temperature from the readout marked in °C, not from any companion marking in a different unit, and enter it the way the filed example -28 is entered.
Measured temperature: 1
